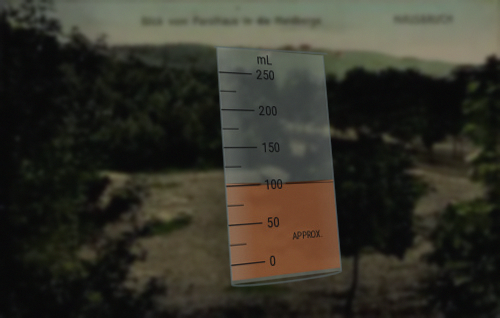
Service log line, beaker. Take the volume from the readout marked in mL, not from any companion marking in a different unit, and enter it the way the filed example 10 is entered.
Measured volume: 100
